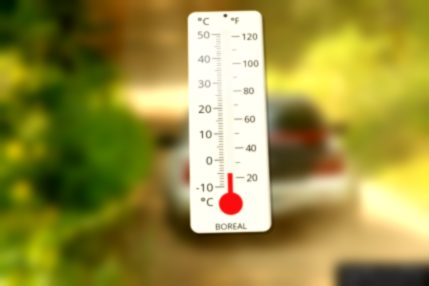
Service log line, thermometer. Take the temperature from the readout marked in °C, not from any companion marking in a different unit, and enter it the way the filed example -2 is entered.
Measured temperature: -5
